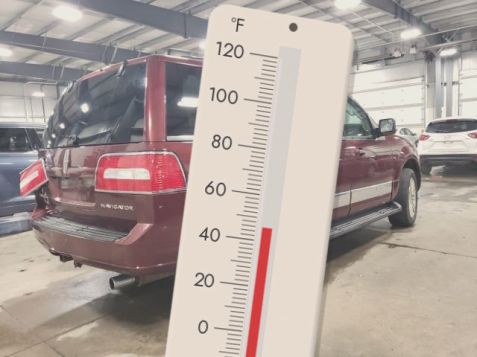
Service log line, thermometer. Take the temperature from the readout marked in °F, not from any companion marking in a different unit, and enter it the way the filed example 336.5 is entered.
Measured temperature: 46
